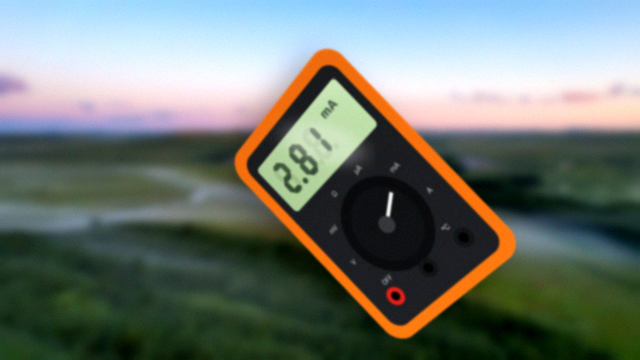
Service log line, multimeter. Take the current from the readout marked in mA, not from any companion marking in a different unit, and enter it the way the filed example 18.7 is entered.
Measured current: 2.81
